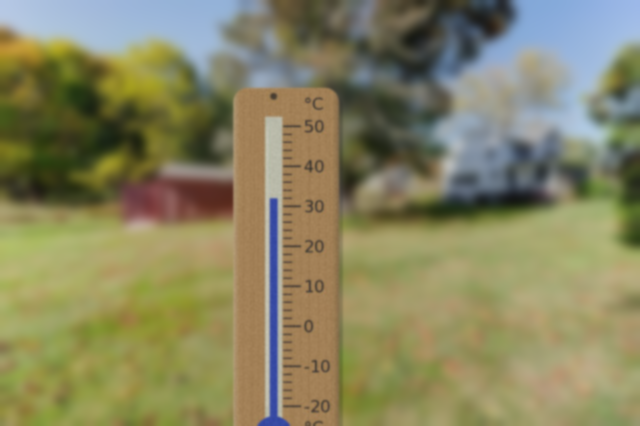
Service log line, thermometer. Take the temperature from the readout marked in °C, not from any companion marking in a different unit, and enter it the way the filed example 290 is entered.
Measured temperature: 32
